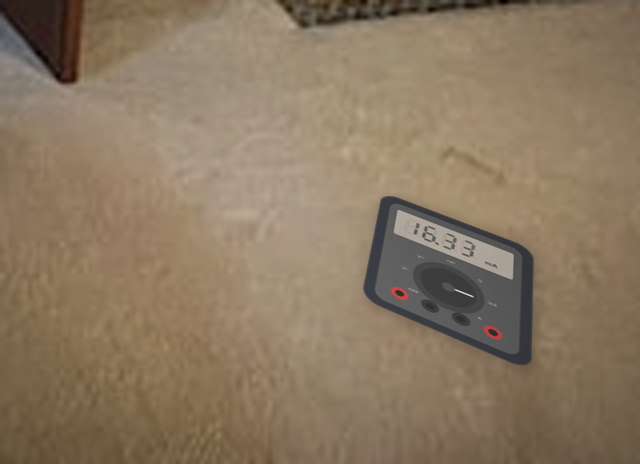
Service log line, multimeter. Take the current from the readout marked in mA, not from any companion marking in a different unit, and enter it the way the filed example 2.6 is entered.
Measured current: 16.33
